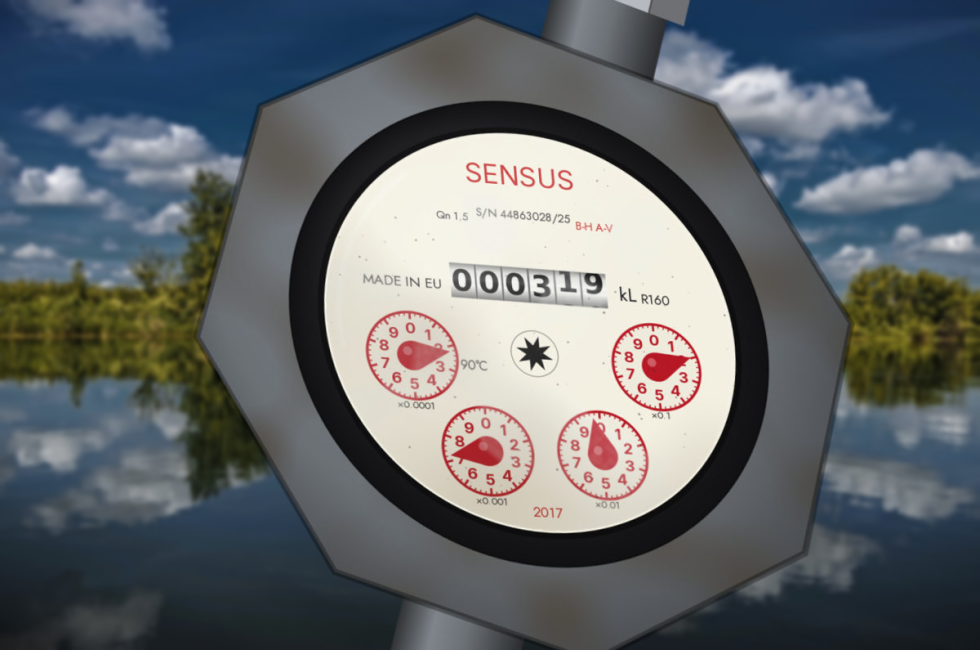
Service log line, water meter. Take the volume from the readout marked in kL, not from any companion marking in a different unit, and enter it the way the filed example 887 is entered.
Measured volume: 319.1972
